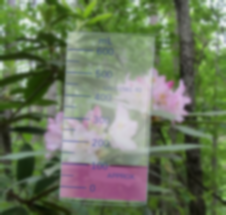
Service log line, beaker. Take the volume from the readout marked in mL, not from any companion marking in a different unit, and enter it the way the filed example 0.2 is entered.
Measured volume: 100
